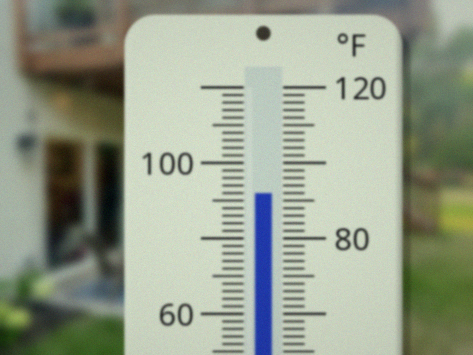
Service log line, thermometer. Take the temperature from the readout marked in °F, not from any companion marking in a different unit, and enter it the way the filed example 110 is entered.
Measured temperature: 92
